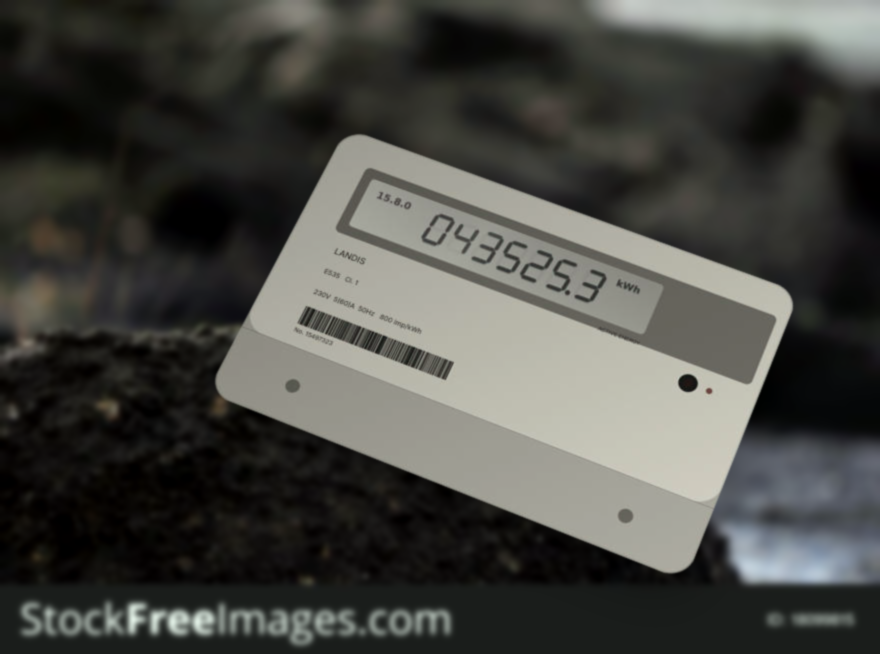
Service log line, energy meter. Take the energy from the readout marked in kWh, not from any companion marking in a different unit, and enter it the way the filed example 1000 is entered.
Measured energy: 43525.3
